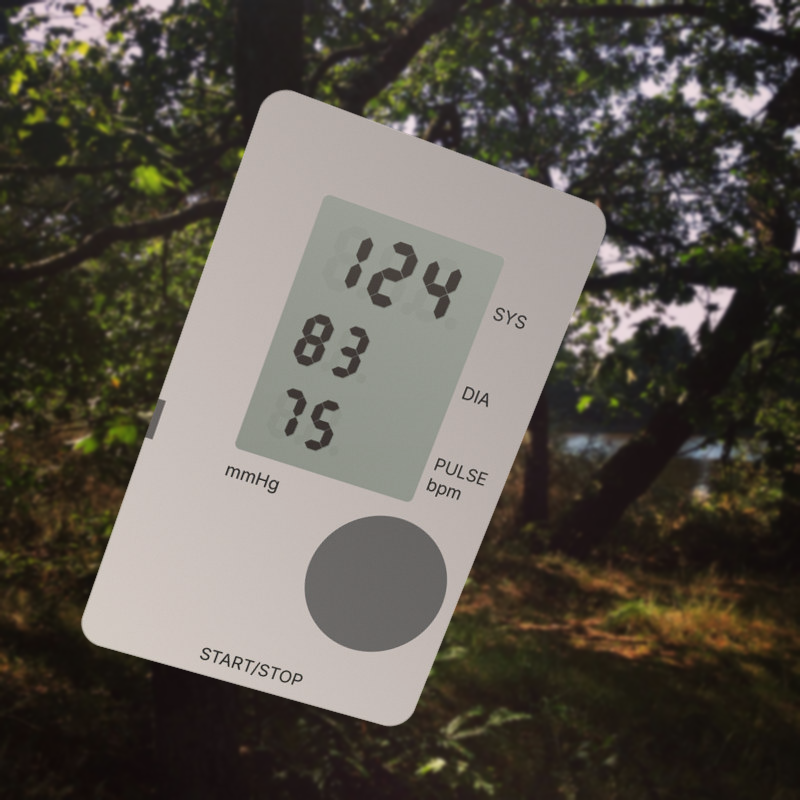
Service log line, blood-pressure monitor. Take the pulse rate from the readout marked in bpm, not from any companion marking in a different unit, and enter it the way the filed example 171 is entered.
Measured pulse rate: 75
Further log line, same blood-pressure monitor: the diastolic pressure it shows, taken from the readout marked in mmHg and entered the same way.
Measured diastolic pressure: 83
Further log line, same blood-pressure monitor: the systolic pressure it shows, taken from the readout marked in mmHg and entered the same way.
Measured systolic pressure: 124
